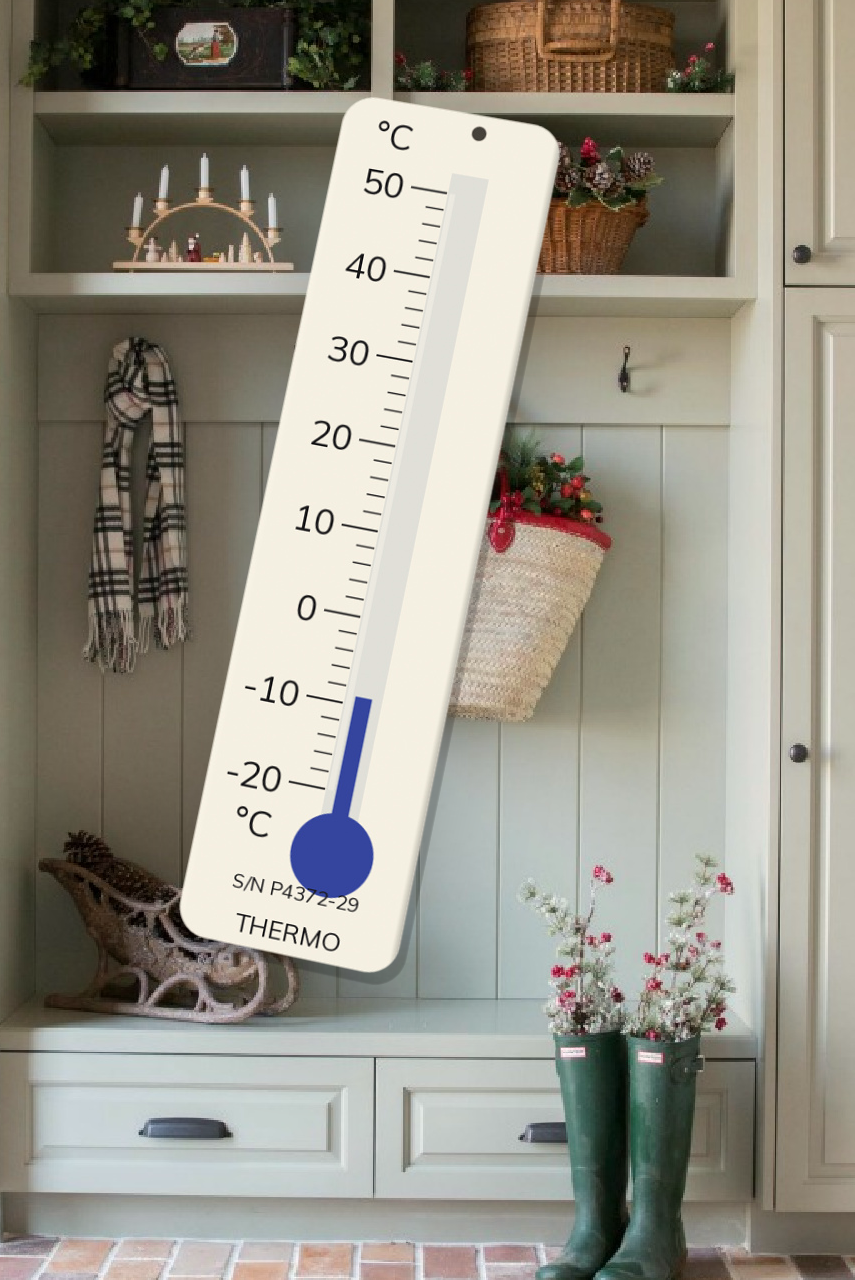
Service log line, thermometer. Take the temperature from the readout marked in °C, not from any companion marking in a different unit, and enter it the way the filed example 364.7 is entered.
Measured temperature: -9
